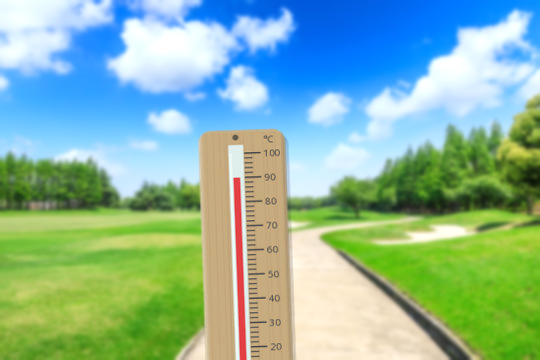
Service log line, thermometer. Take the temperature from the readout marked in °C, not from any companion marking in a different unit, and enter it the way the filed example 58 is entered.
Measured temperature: 90
